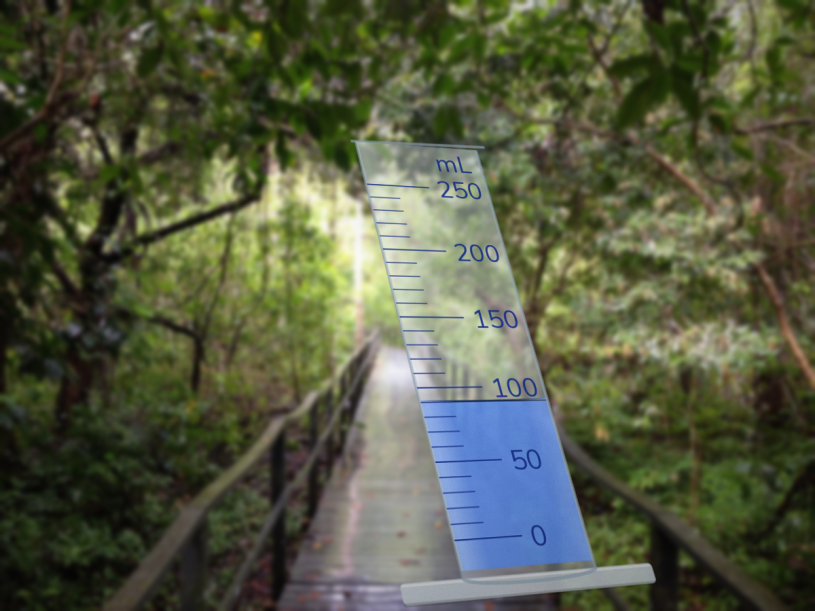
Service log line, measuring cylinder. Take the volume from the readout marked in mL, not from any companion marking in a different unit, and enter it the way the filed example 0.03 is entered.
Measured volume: 90
